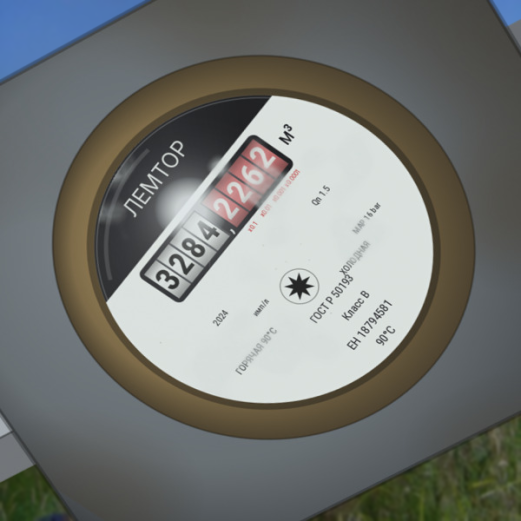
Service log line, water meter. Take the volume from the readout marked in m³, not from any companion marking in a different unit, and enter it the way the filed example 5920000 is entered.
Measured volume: 3284.2262
